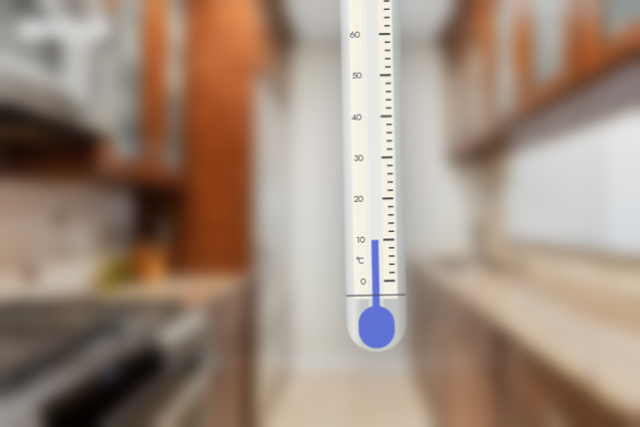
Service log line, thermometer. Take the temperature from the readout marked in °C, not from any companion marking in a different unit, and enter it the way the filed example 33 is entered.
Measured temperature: 10
